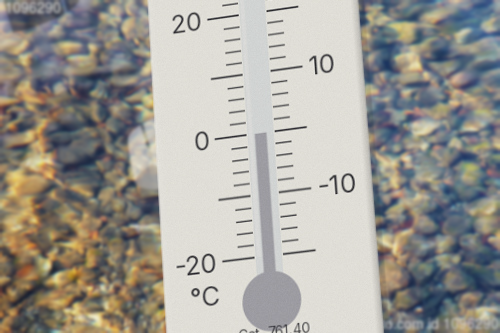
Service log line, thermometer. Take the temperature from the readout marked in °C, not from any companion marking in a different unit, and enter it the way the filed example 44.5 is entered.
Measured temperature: 0
